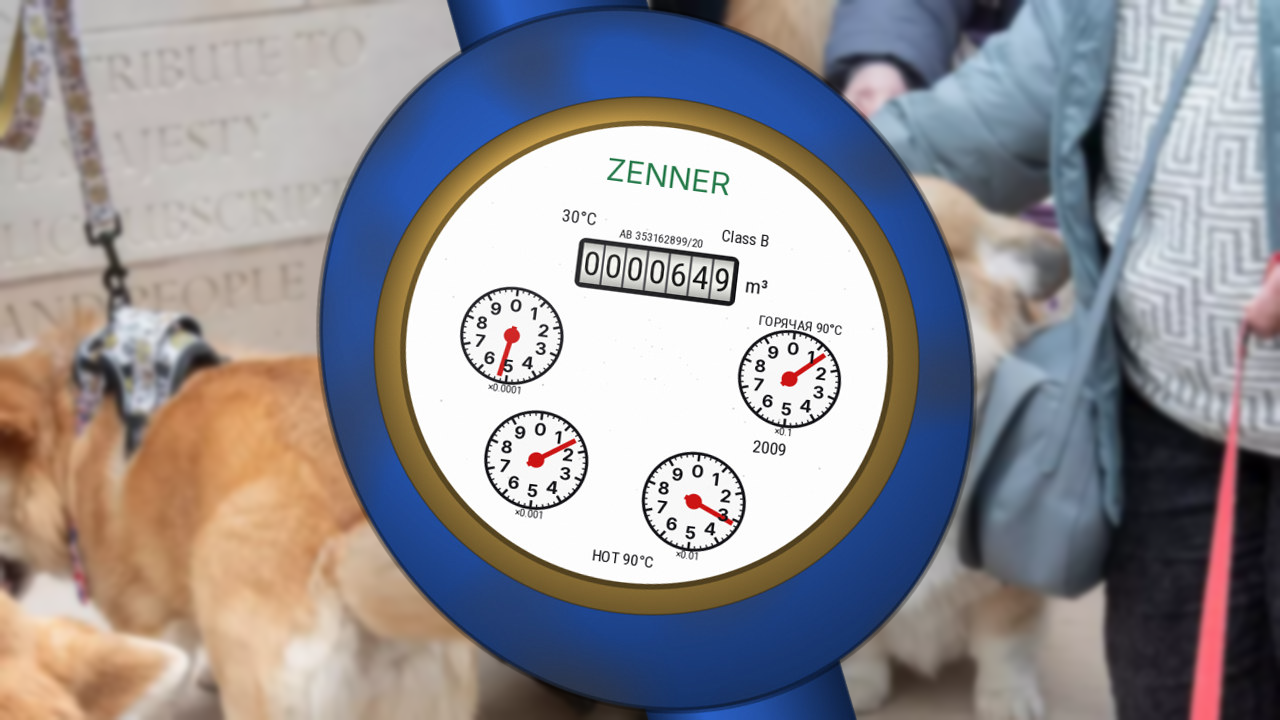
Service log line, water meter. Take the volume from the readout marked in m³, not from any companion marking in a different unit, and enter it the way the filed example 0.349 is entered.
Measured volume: 649.1315
